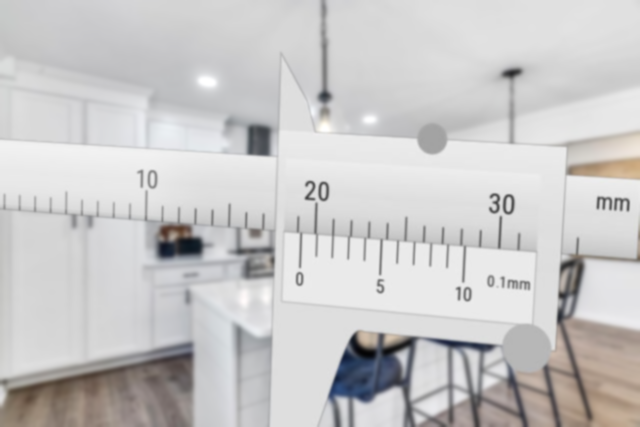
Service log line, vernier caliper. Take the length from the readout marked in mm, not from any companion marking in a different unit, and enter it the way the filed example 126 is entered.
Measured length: 19.2
